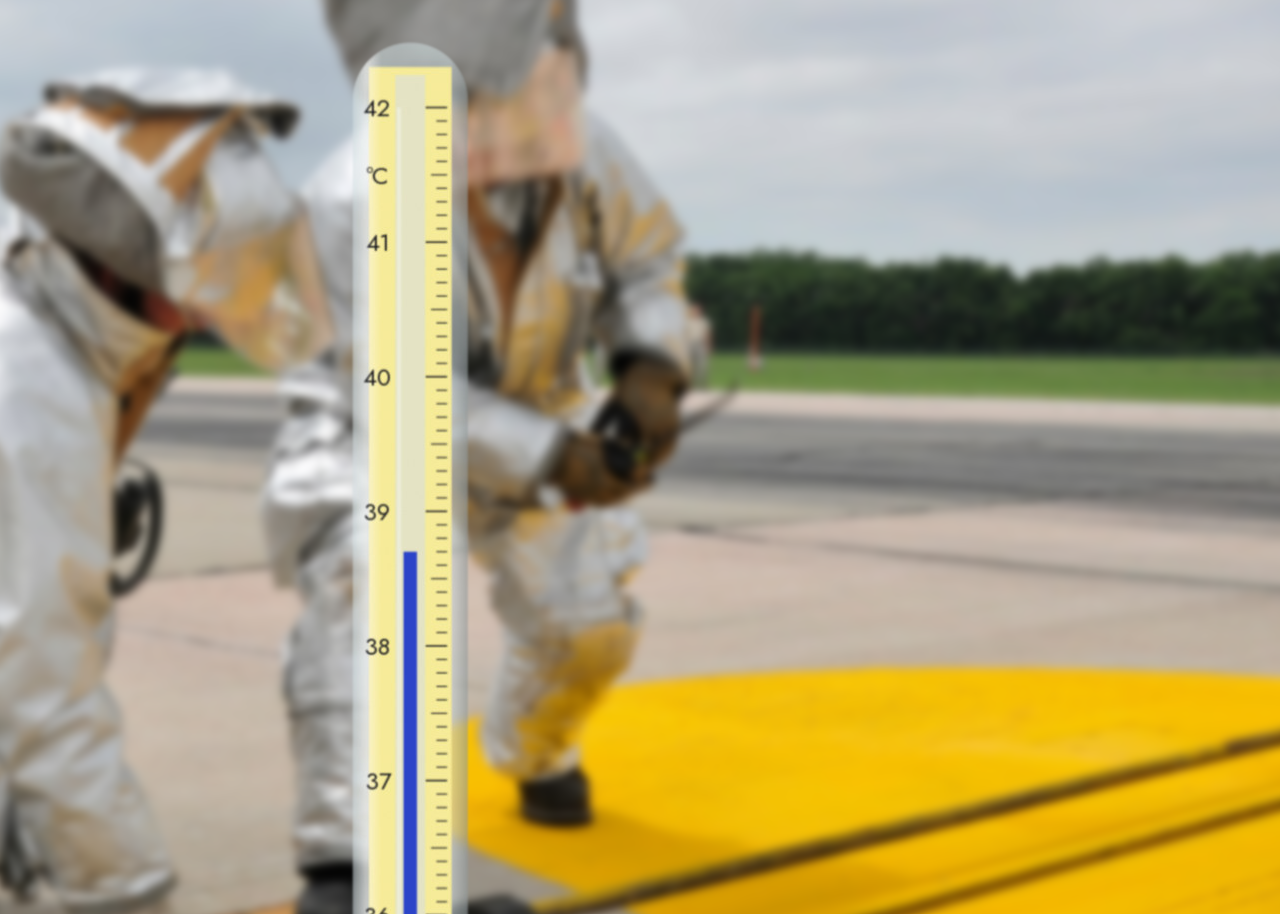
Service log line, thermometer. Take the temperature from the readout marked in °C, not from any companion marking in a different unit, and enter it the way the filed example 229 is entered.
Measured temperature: 38.7
